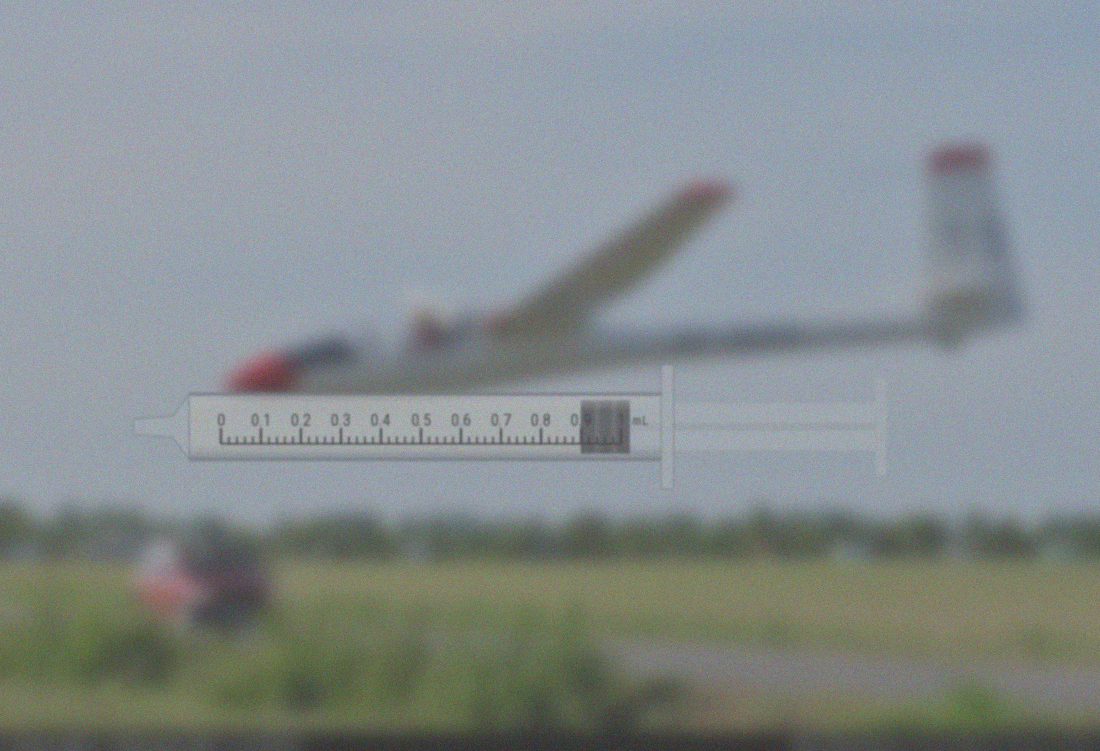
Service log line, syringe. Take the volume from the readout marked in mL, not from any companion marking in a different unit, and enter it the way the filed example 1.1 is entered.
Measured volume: 0.9
